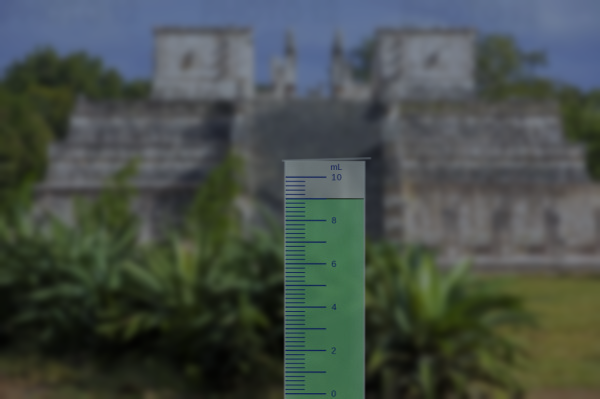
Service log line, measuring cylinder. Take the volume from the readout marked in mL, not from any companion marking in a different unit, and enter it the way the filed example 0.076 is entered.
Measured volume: 9
